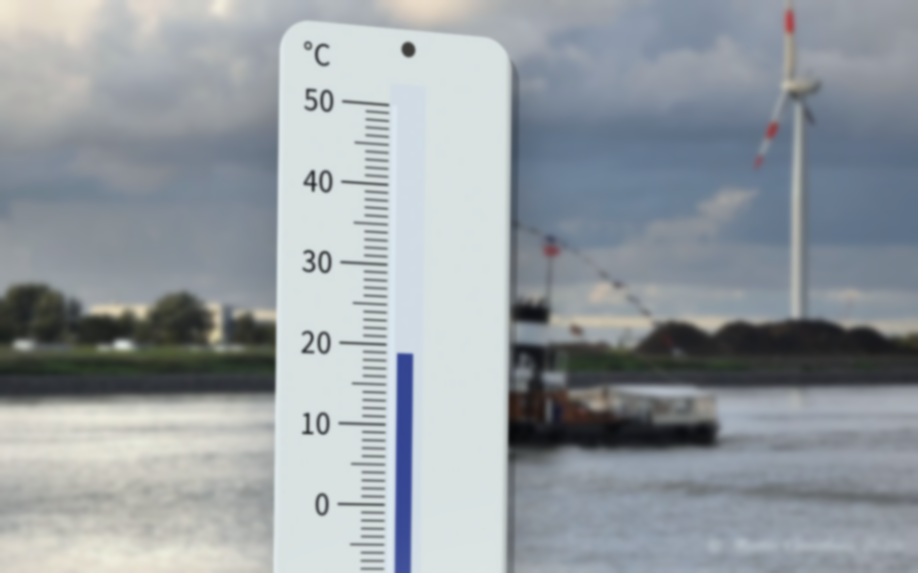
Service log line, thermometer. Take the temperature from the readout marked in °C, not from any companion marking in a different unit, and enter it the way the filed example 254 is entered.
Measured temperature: 19
